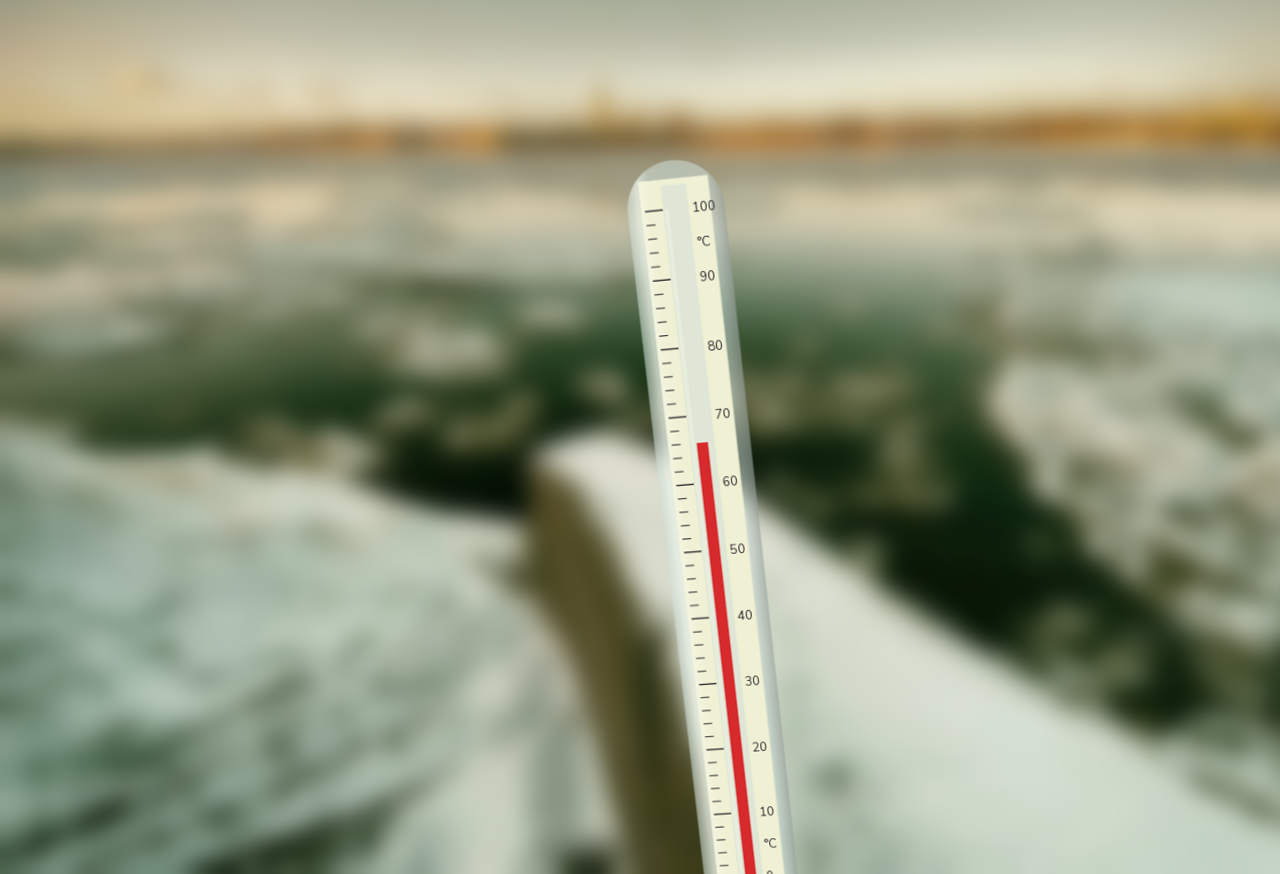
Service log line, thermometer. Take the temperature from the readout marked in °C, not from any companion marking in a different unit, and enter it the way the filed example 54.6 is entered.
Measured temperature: 66
